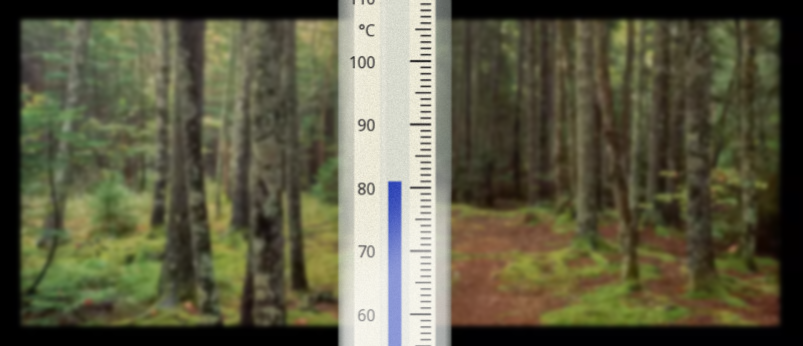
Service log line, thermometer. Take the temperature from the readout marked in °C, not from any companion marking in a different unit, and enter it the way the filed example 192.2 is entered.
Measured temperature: 81
